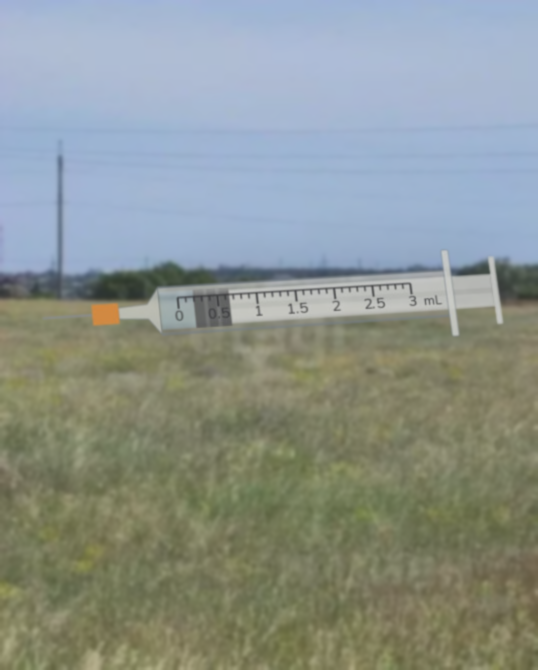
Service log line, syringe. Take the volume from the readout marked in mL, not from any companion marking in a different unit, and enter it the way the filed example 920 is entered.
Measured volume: 0.2
